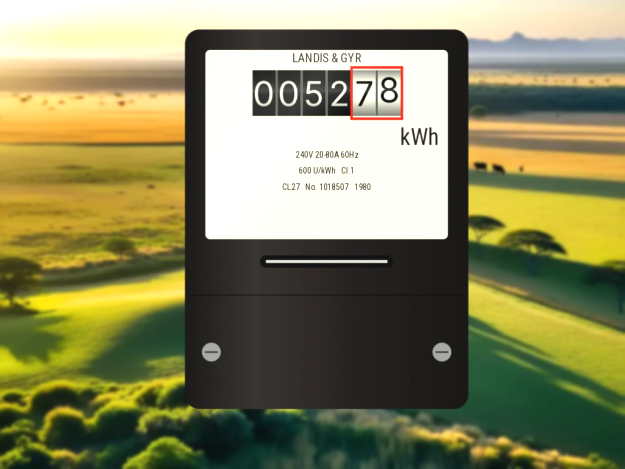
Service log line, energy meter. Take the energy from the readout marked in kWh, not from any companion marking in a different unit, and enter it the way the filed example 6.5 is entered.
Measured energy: 52.78
